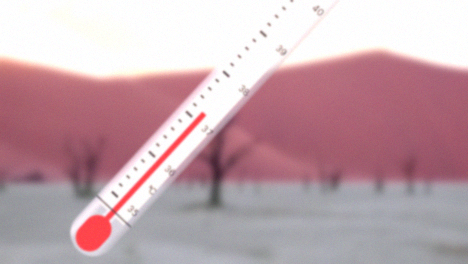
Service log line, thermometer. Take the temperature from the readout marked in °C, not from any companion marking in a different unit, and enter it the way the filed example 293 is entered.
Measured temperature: 37.2
